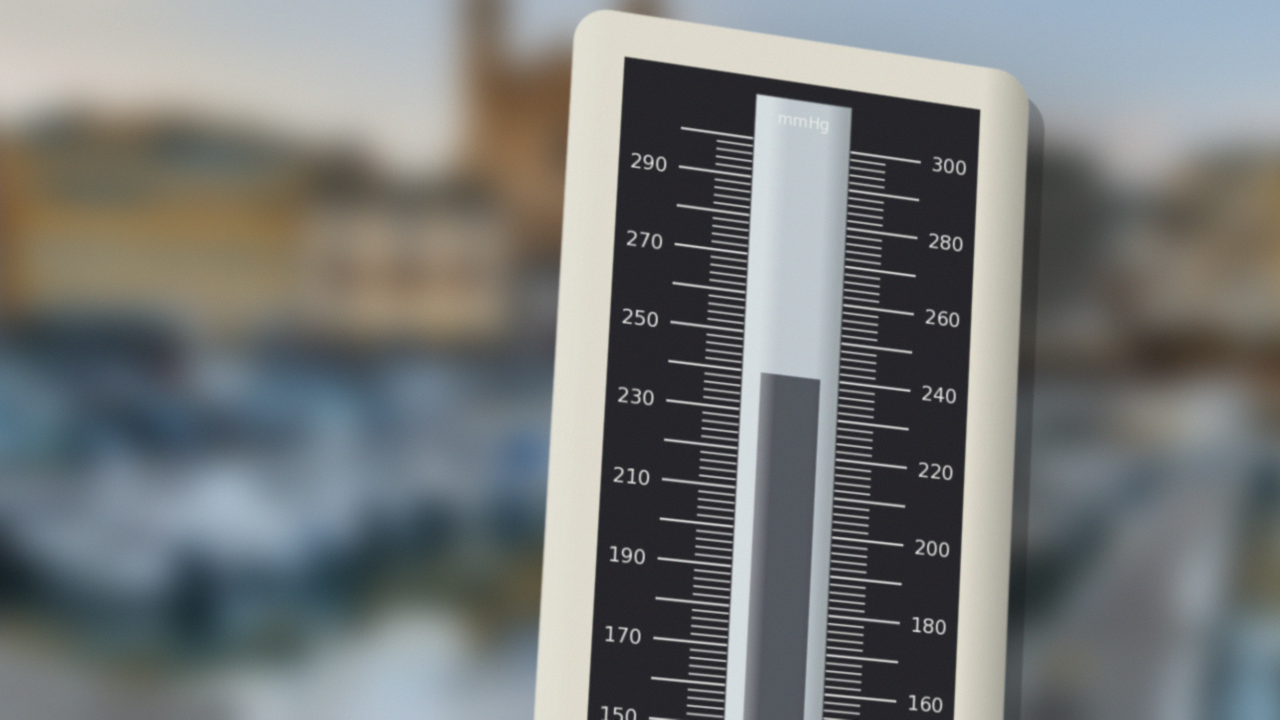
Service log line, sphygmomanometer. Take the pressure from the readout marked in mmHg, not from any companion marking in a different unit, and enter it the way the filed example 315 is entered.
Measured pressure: 240
